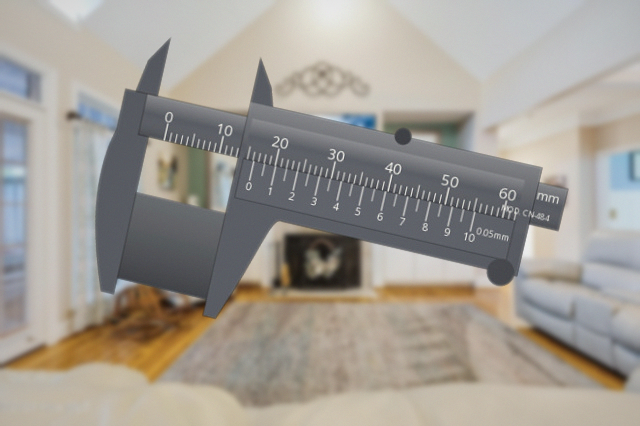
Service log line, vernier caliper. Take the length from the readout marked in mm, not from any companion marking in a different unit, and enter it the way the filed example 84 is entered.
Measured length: 16.2
